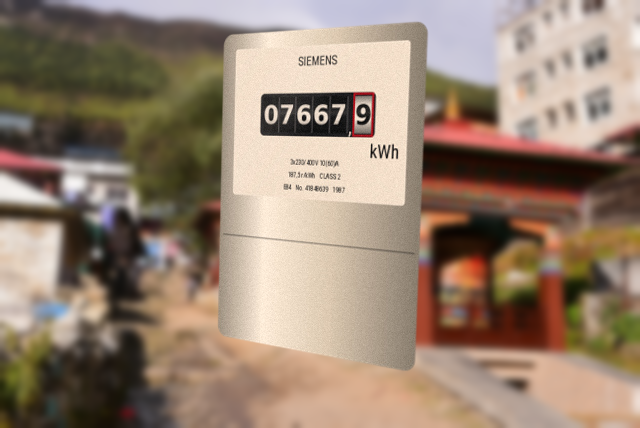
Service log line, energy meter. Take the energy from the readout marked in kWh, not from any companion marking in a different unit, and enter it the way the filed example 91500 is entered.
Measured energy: 7667.9
